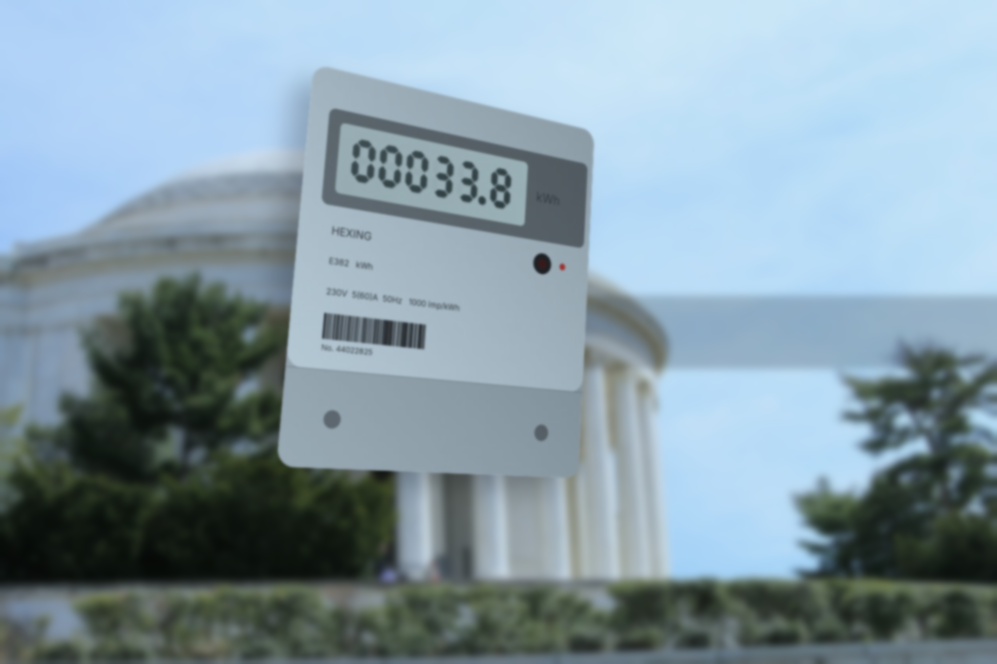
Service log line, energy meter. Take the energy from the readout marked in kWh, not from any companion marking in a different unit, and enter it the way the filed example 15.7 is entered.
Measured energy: 33.8
